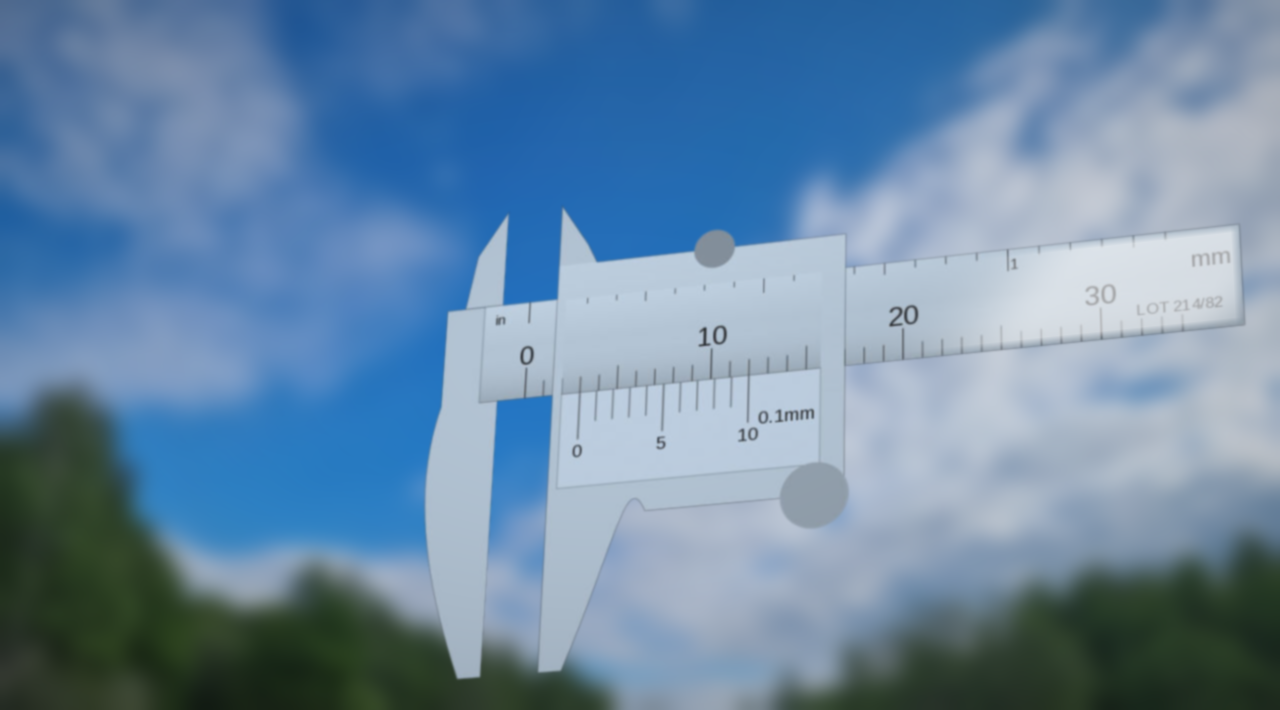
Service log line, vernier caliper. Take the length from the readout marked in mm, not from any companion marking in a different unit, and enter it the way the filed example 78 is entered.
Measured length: 3.0
